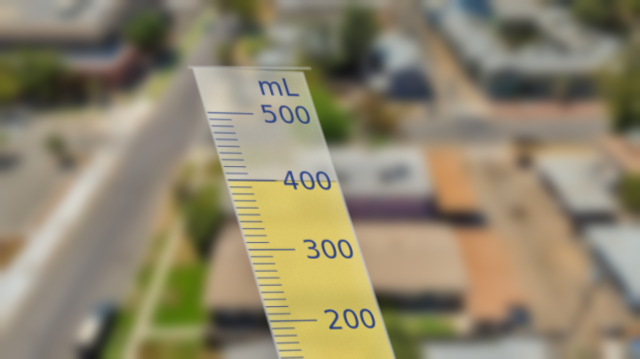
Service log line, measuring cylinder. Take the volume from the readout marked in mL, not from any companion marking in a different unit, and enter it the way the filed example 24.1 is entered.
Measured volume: 400
